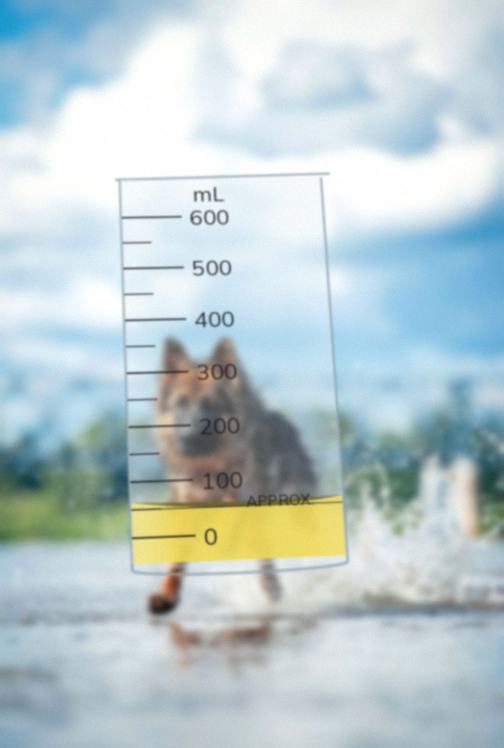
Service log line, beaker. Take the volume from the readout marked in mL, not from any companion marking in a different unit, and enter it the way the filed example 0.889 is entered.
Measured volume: 50
